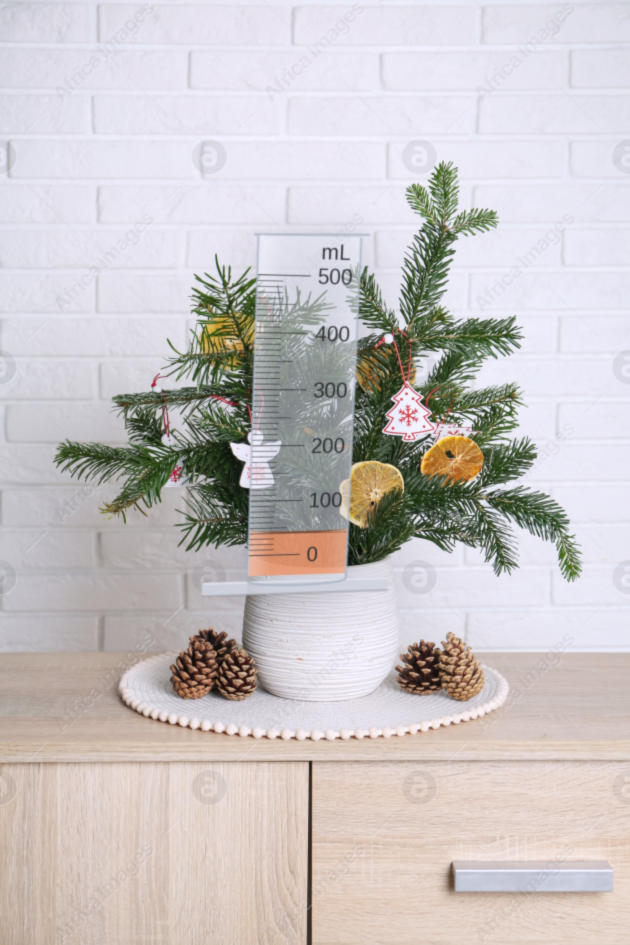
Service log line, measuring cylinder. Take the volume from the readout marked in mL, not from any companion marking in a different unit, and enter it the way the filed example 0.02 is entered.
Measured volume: 40
